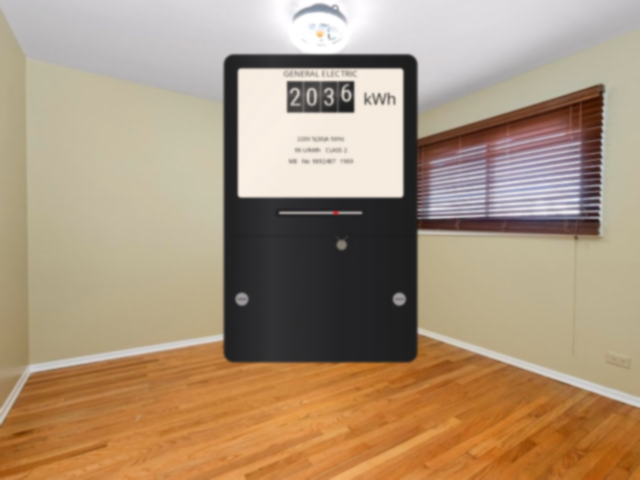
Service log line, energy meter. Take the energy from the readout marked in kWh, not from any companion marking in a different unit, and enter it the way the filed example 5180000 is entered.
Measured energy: 2036
